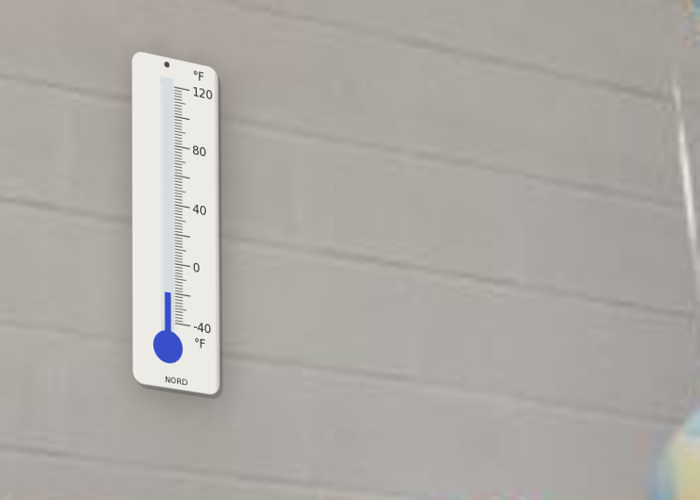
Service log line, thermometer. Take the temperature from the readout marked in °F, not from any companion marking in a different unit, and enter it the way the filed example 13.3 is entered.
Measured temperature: -20
